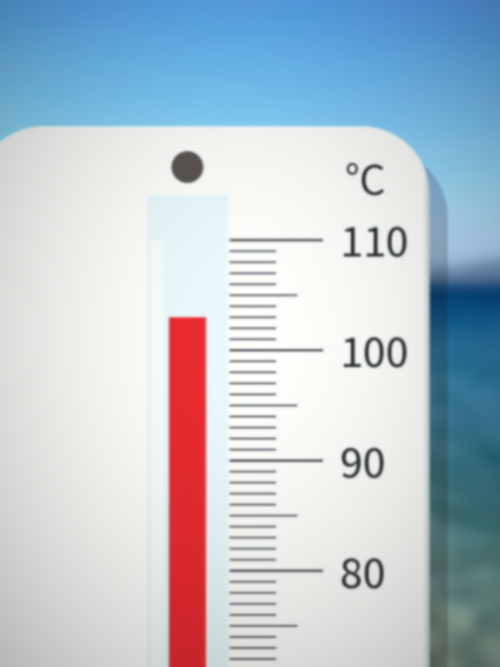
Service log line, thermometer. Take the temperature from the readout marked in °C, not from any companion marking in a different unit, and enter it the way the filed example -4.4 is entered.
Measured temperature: 103
